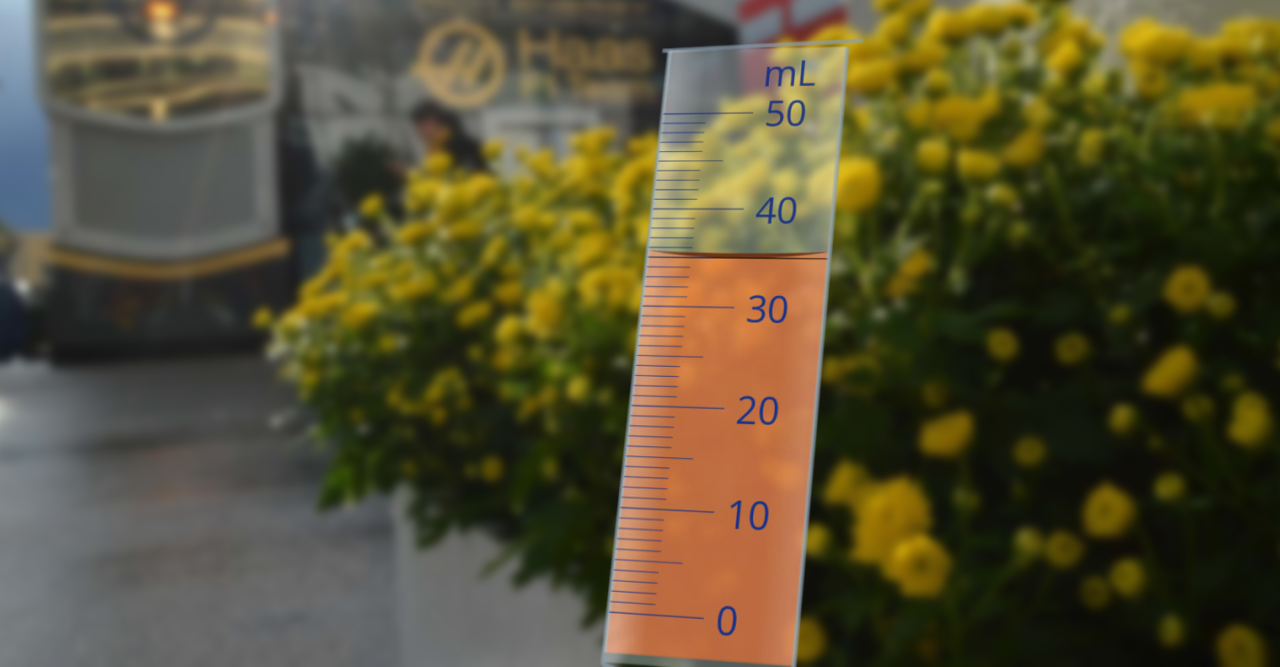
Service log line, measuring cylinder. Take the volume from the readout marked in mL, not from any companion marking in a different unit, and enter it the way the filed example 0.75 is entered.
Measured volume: 35
